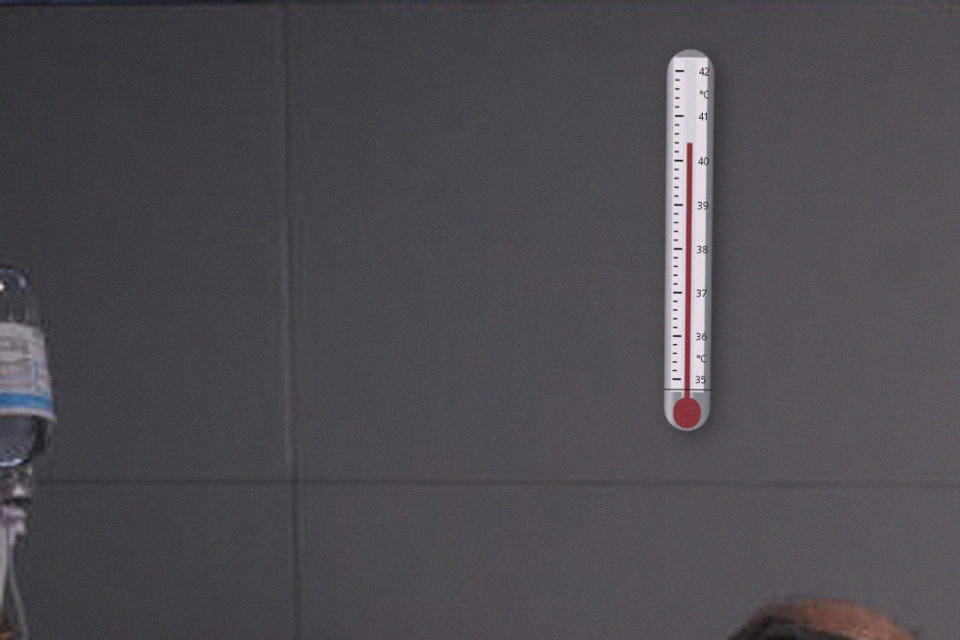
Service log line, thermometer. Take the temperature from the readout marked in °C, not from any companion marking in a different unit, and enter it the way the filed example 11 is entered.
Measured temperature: 40.4
